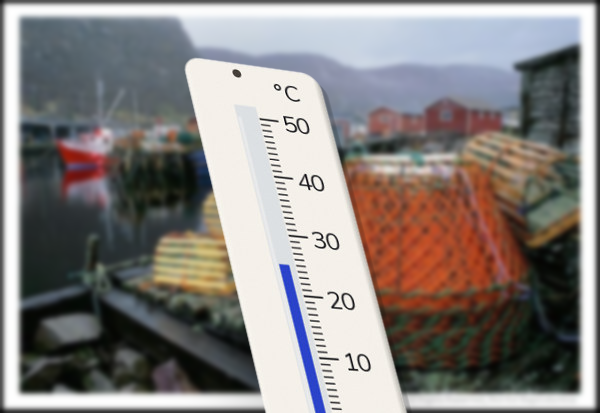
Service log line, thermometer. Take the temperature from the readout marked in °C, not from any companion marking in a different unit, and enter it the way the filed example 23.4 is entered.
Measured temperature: 25
